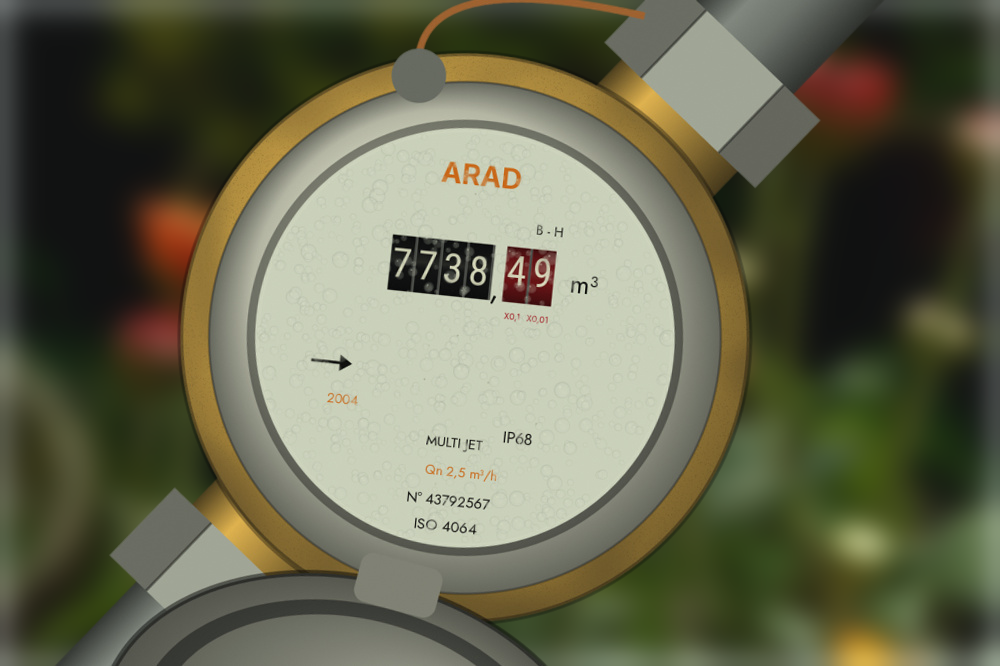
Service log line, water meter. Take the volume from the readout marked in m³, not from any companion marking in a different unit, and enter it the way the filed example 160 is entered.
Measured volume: 7738.49
